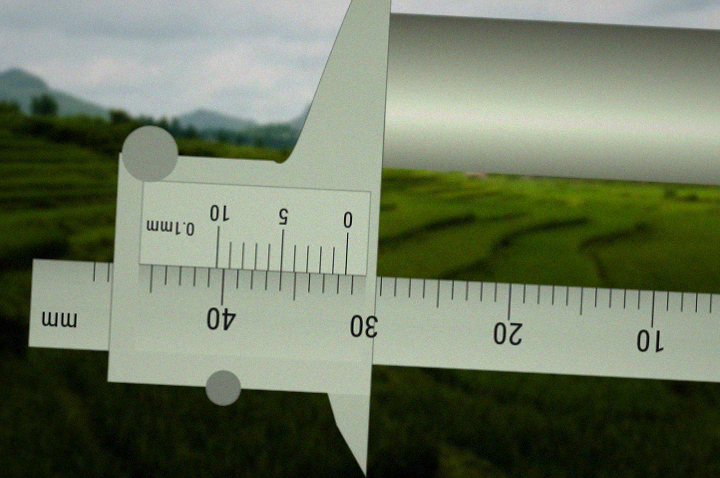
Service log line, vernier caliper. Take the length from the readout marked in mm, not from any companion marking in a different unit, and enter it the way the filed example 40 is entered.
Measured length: 31.5
